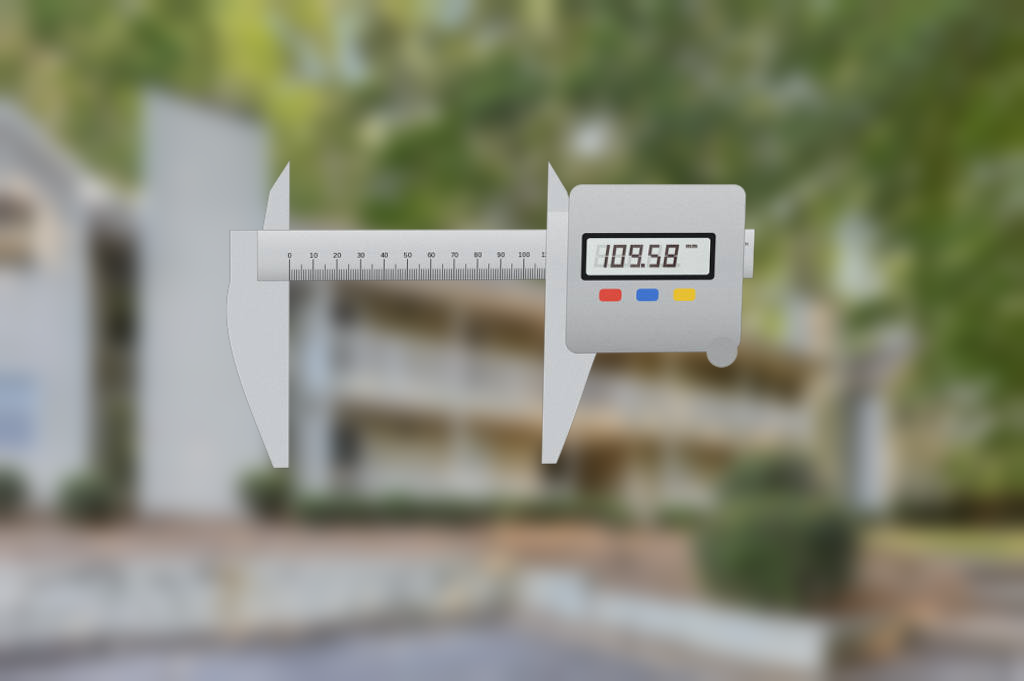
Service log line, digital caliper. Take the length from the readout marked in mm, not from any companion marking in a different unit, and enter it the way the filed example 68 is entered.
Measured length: 109.58
